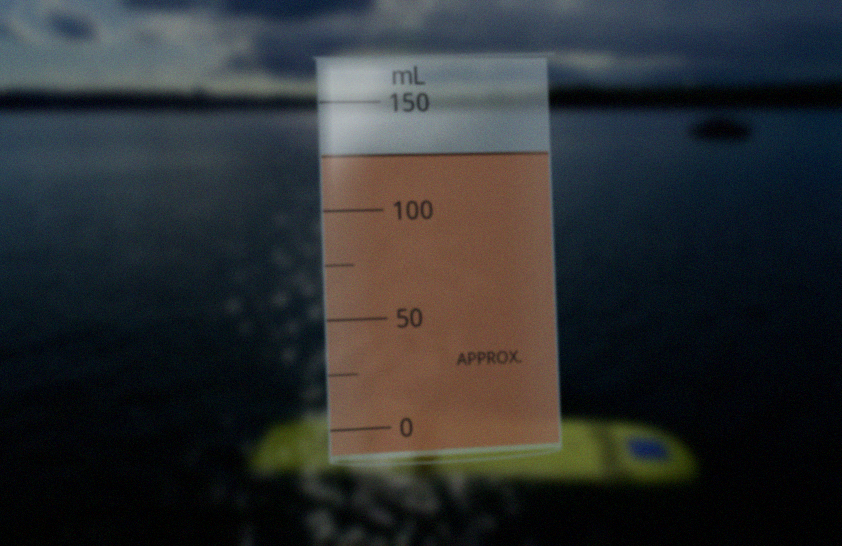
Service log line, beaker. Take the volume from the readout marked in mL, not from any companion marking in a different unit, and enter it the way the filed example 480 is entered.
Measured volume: 125
